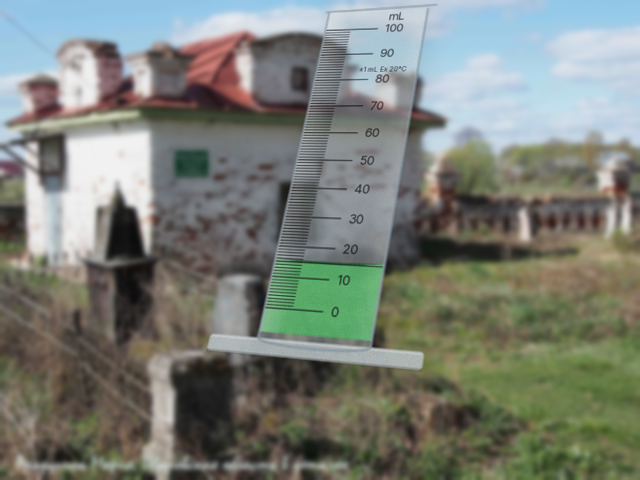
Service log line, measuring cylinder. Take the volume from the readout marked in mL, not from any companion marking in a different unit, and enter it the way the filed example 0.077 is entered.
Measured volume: 15
